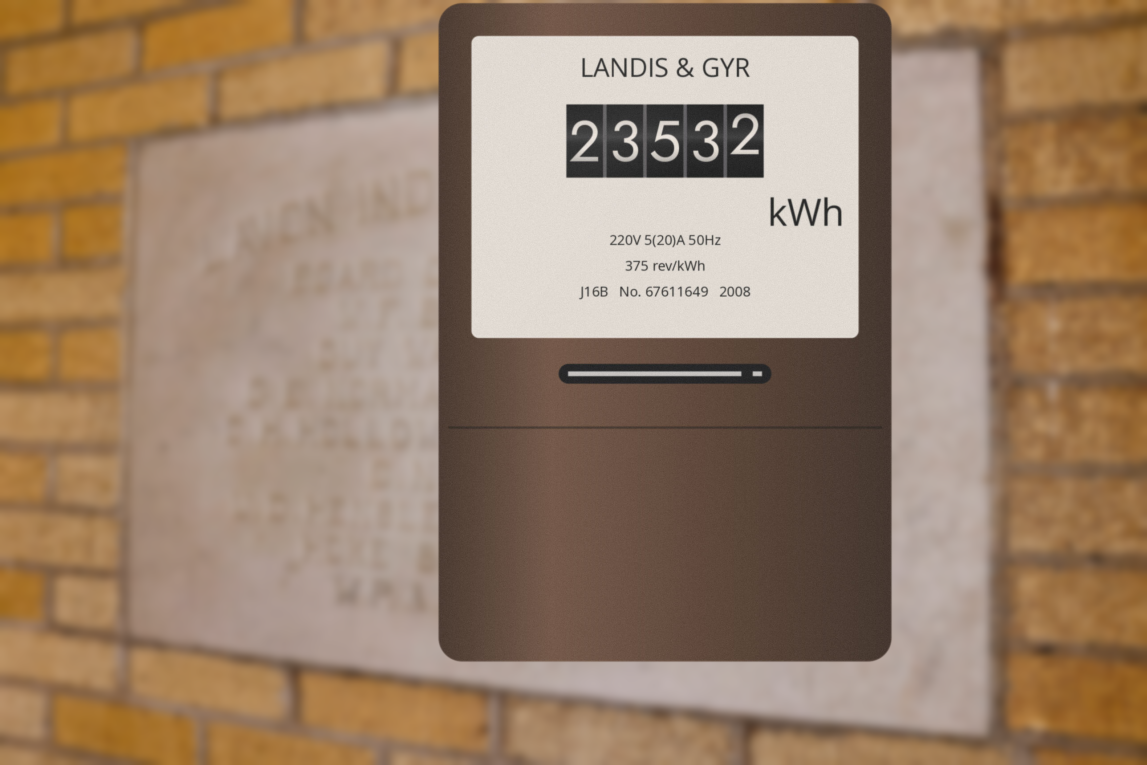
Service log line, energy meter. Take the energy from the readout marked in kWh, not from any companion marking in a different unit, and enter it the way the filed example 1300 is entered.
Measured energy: 23532
